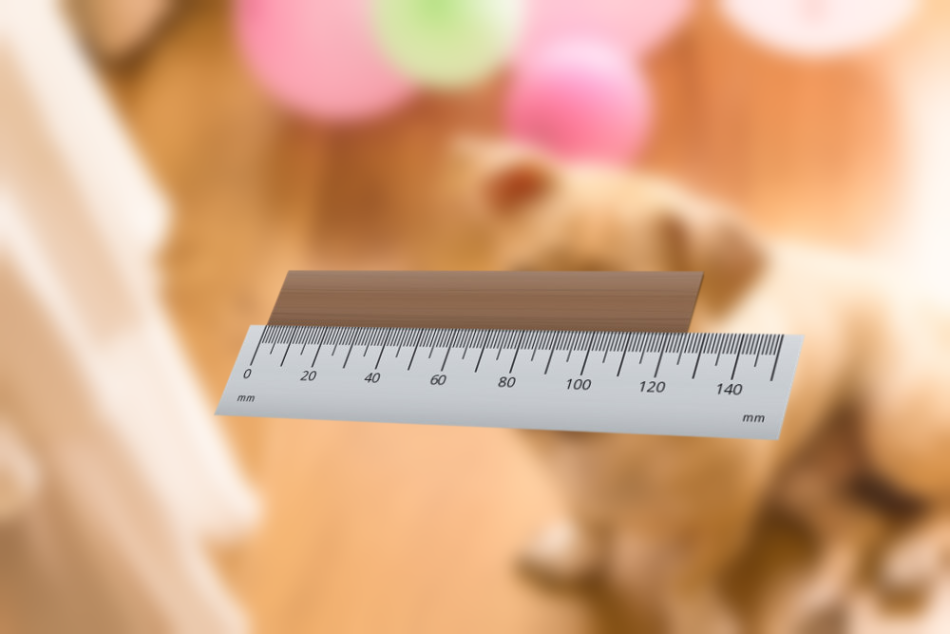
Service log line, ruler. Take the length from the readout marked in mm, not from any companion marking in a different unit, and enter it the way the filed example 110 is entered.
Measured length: 125
